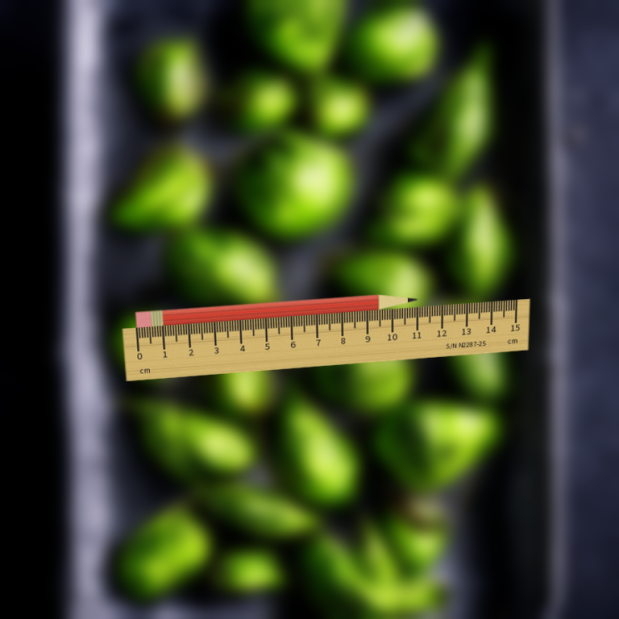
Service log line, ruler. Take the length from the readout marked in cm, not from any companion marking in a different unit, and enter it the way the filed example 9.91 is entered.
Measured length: 11
